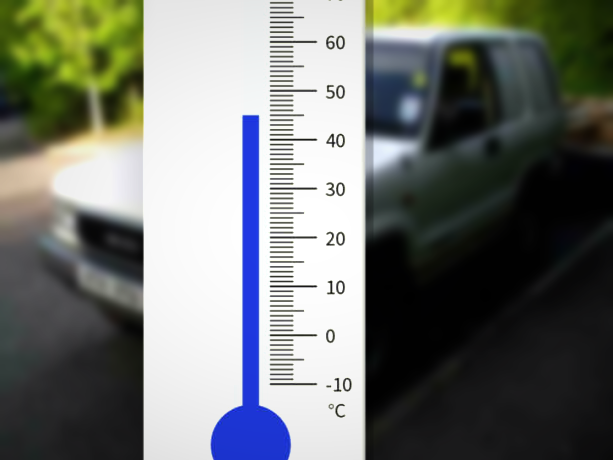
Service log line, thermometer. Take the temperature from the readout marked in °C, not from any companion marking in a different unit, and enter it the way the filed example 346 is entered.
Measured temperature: 45
